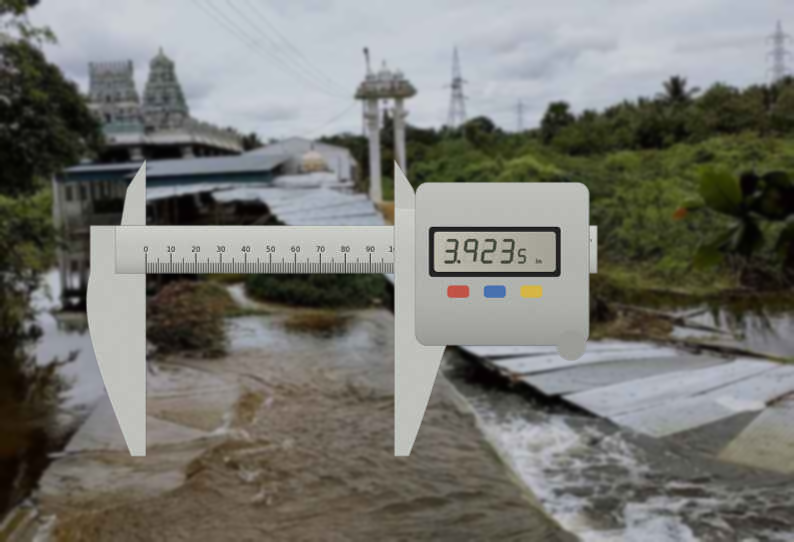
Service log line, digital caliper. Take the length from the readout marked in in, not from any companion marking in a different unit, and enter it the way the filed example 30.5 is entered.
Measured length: 3.9235
